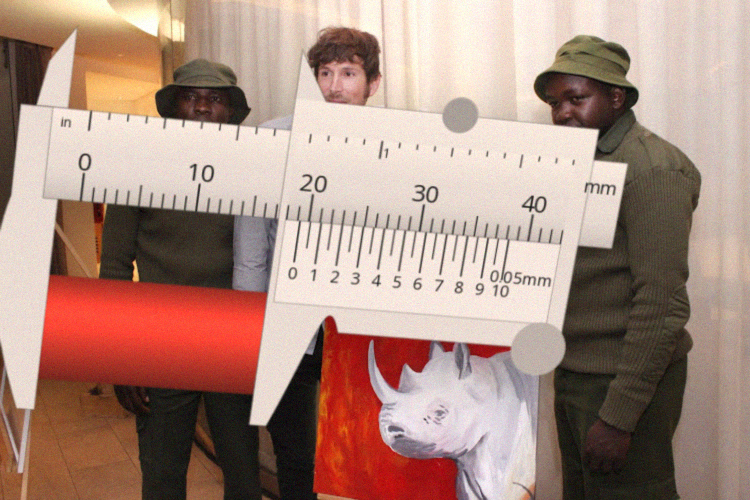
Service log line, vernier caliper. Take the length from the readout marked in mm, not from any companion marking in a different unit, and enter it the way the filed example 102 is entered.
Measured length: 19.2
